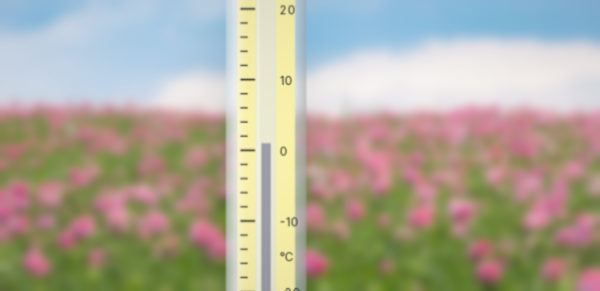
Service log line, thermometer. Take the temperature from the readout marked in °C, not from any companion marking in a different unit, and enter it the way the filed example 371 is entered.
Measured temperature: 1
